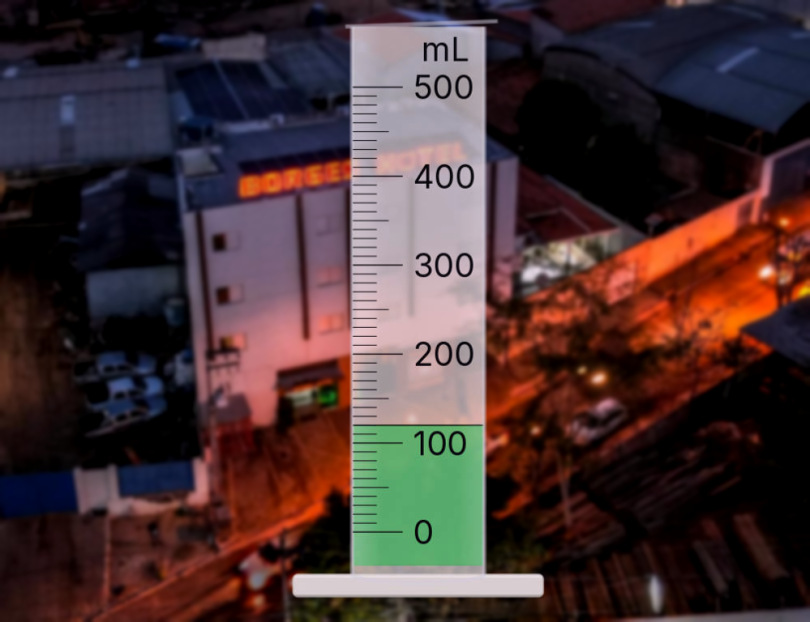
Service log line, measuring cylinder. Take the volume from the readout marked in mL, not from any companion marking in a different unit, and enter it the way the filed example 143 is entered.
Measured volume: 120
